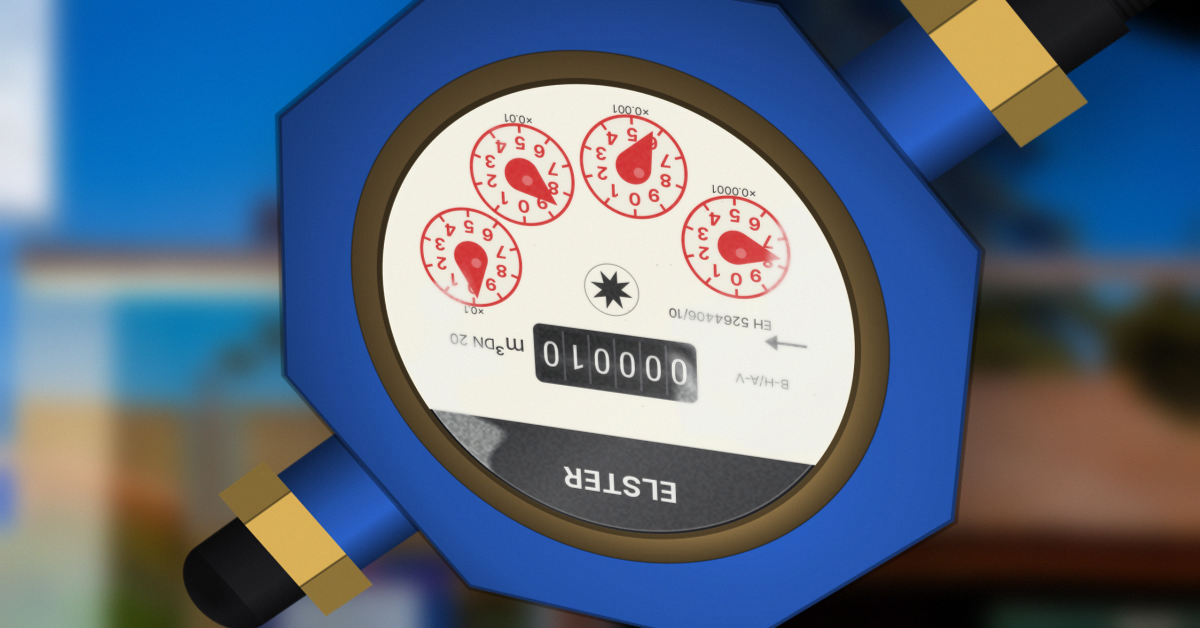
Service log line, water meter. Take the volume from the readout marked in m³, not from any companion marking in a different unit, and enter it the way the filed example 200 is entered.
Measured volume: 9.9857
